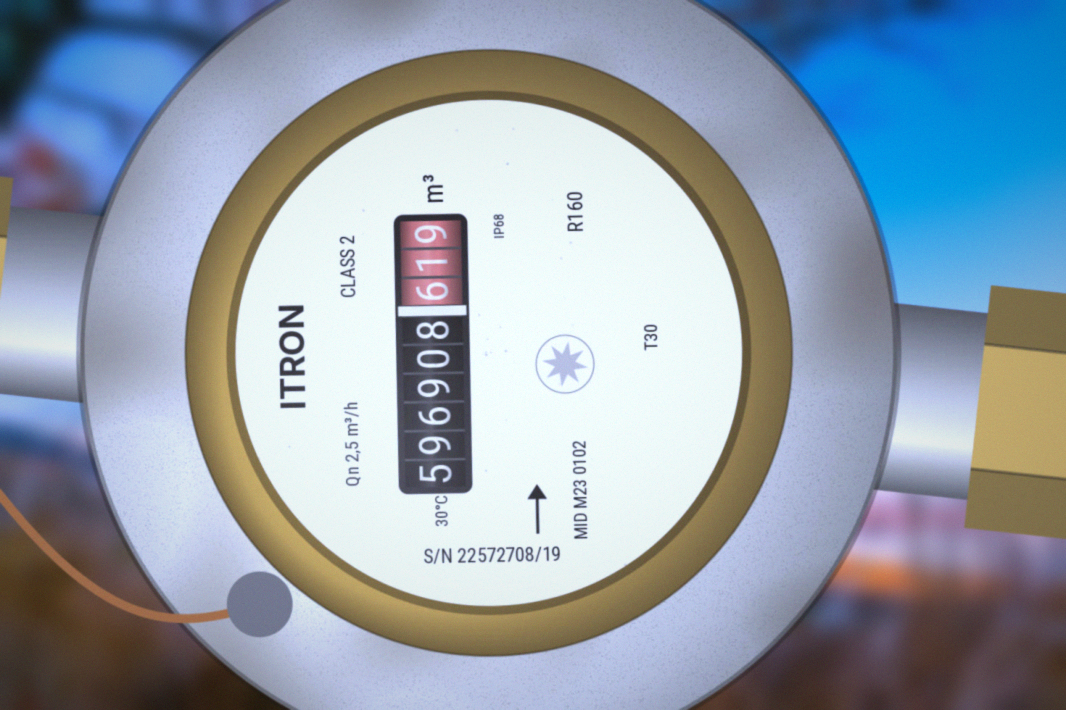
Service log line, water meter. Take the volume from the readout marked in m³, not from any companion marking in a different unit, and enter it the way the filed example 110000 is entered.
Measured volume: 596908.619
